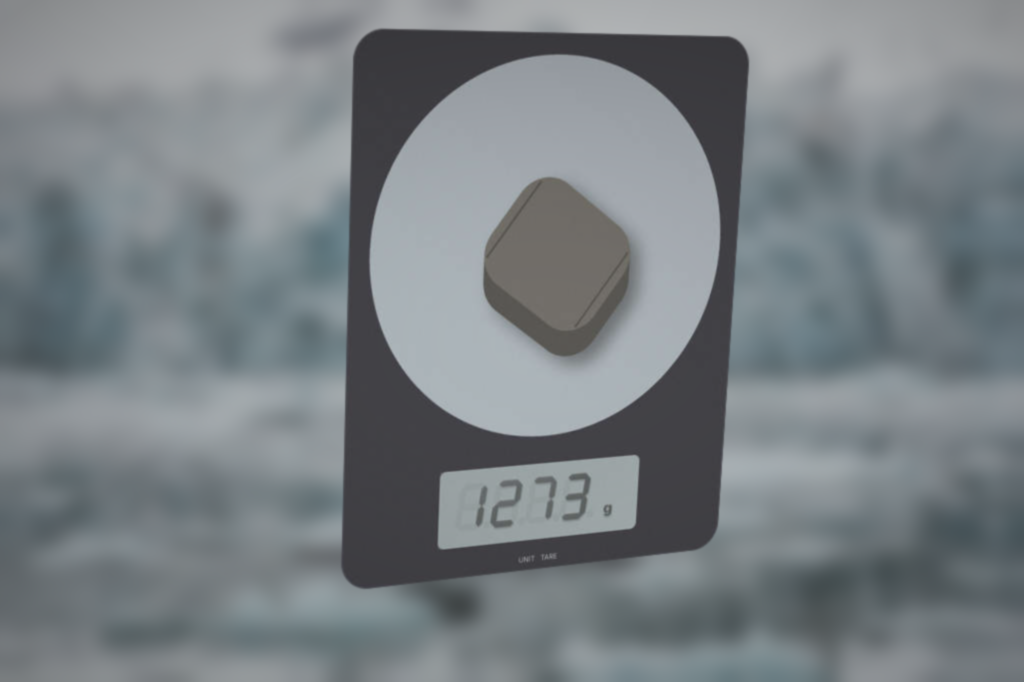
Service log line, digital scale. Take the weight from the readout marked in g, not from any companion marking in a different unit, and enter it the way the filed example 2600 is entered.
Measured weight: 1273
